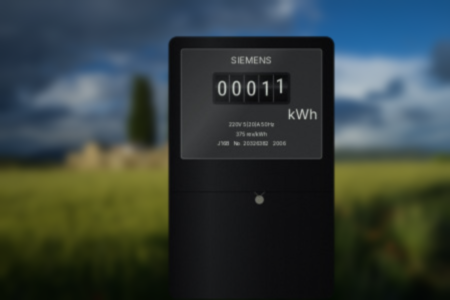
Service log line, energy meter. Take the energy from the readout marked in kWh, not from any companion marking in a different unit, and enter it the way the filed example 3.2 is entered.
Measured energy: 11
